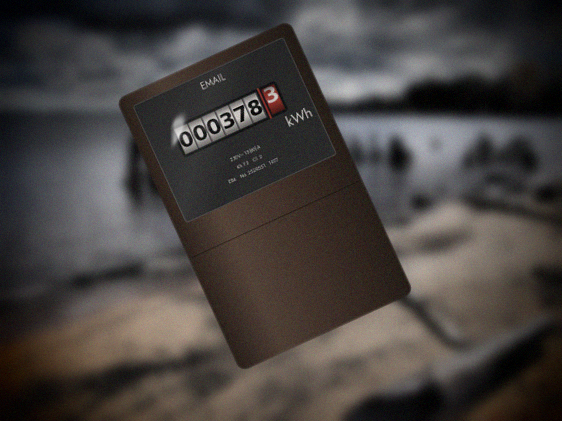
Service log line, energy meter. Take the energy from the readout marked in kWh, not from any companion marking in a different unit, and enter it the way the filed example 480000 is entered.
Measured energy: 378.3
